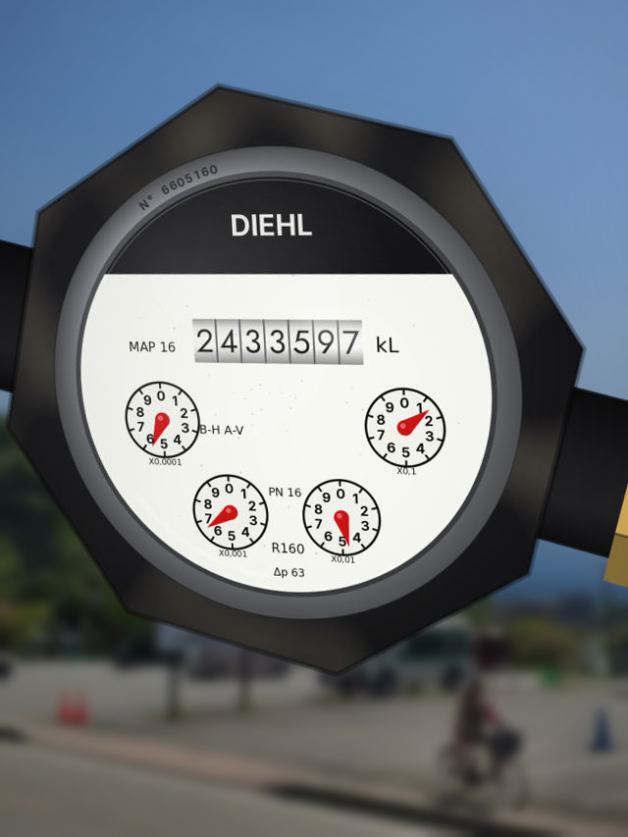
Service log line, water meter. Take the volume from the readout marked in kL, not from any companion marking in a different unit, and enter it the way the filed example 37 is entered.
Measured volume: 2433597.1465
